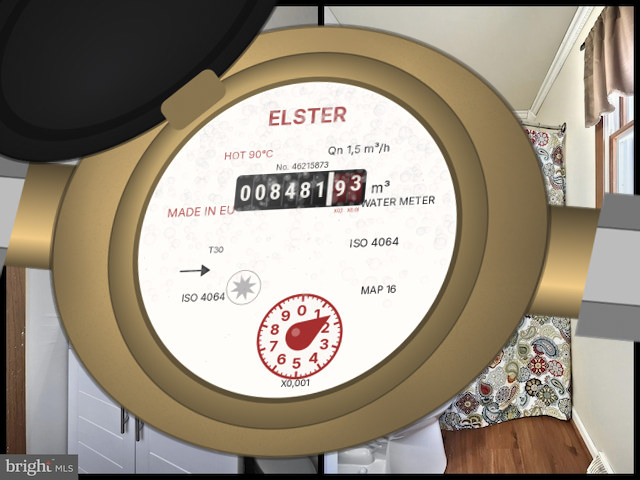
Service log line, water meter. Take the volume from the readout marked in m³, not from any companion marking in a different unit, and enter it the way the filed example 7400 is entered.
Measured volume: 8481.931
